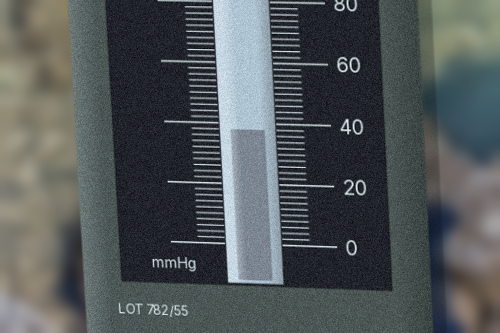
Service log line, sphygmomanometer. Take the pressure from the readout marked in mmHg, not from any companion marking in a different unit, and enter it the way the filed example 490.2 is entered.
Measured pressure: 38
